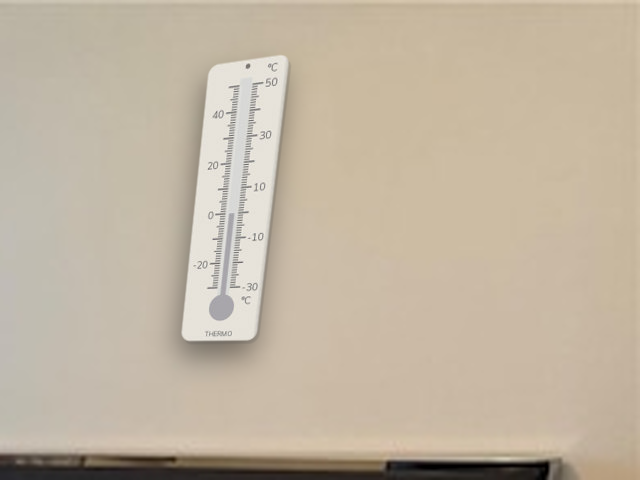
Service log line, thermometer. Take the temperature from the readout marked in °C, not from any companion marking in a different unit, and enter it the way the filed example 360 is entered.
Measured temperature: 0
